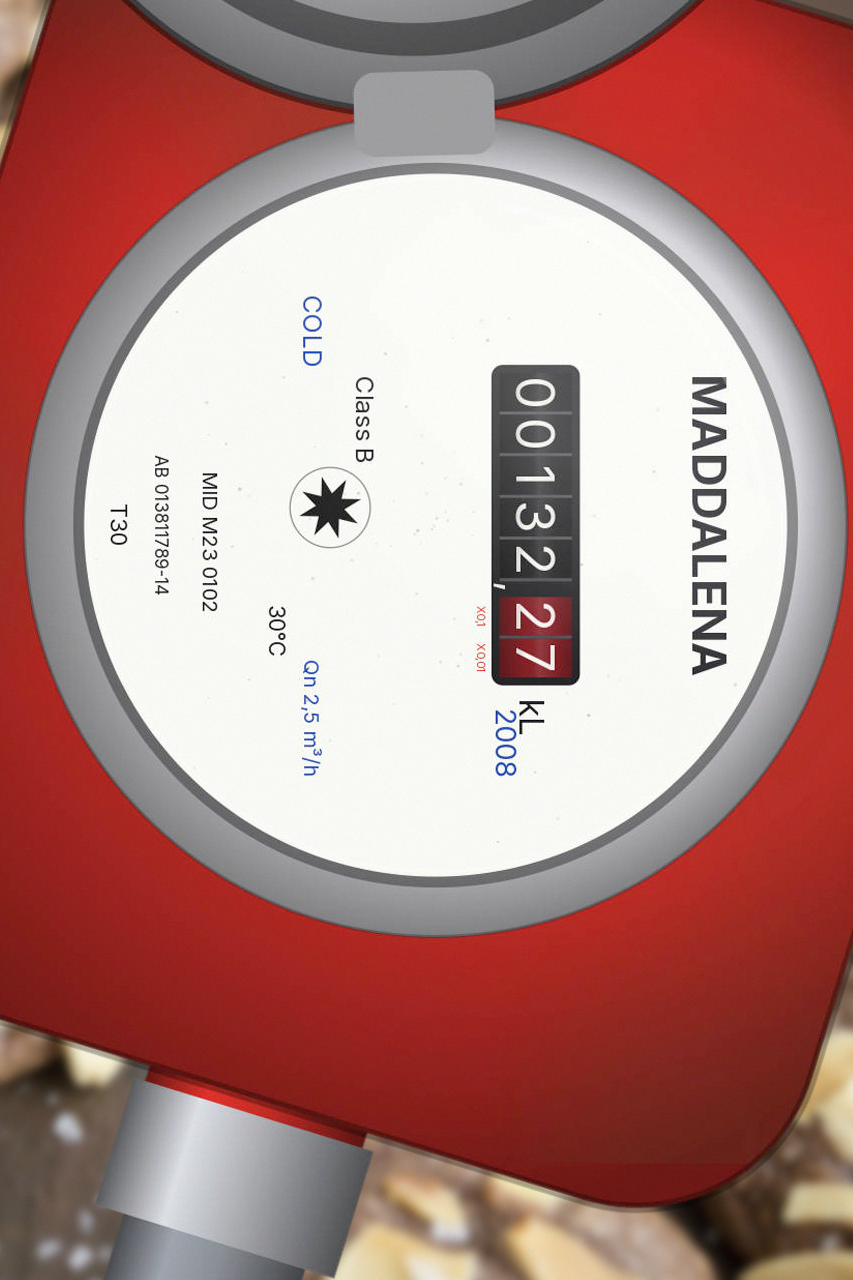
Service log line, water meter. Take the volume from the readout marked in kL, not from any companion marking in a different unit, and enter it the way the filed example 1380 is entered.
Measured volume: 132.27
